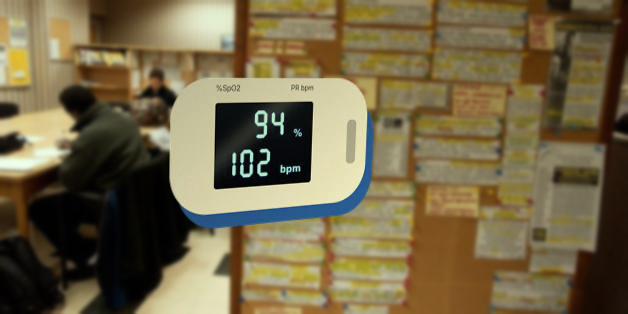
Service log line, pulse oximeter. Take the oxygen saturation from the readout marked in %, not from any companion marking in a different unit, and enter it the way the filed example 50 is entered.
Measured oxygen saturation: 94
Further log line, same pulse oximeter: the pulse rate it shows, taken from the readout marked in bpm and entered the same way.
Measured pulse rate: 102
